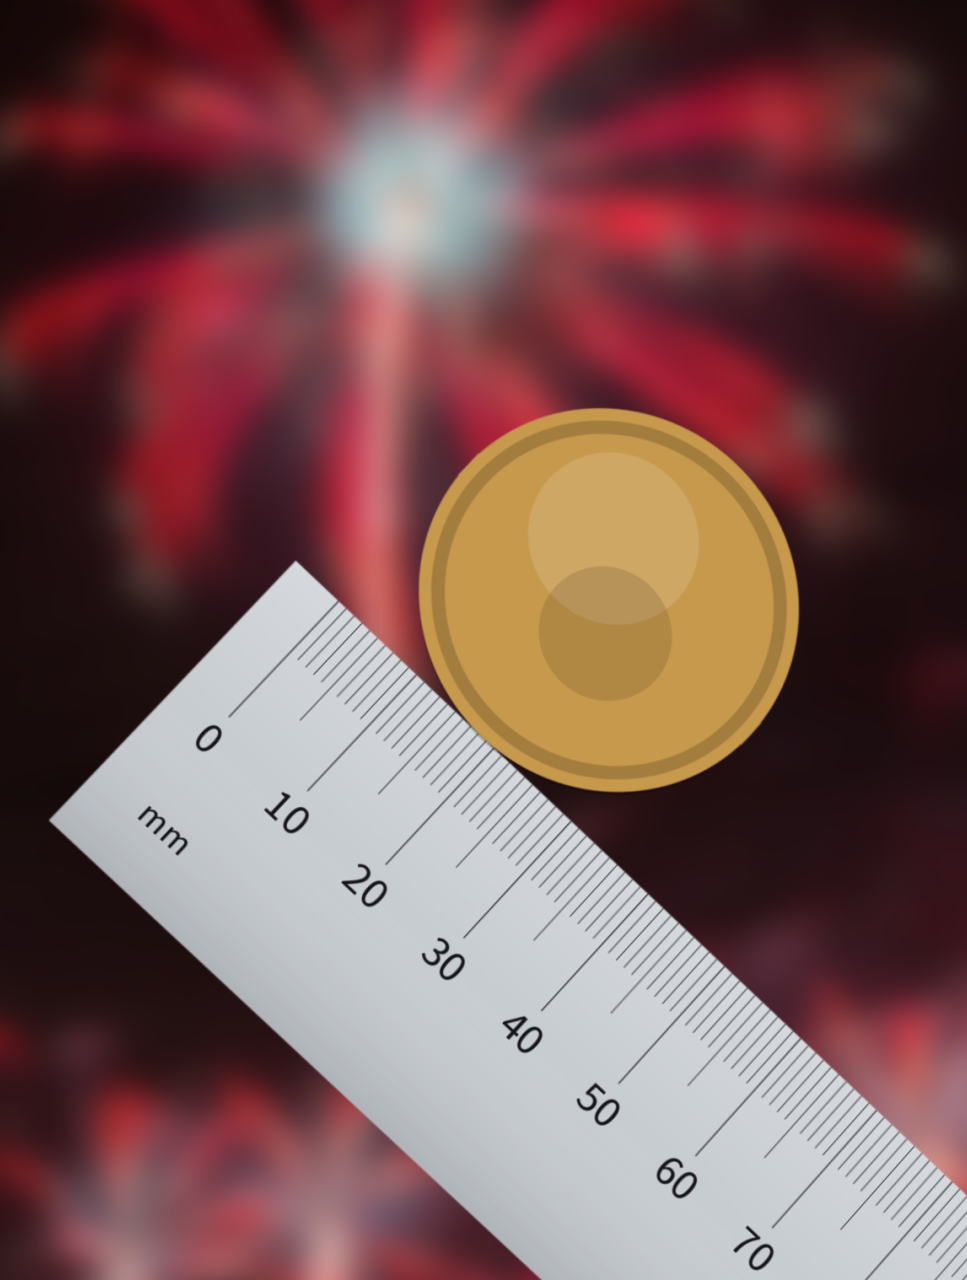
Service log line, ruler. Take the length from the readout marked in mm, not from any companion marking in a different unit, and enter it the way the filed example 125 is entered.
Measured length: 37
